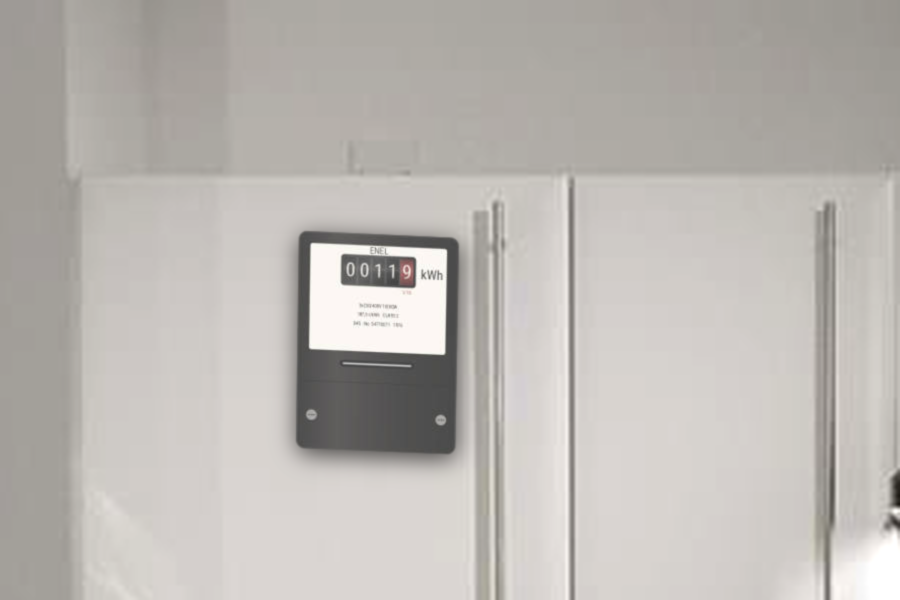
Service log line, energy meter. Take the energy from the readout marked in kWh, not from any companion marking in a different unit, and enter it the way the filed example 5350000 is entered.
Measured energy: 11.9
